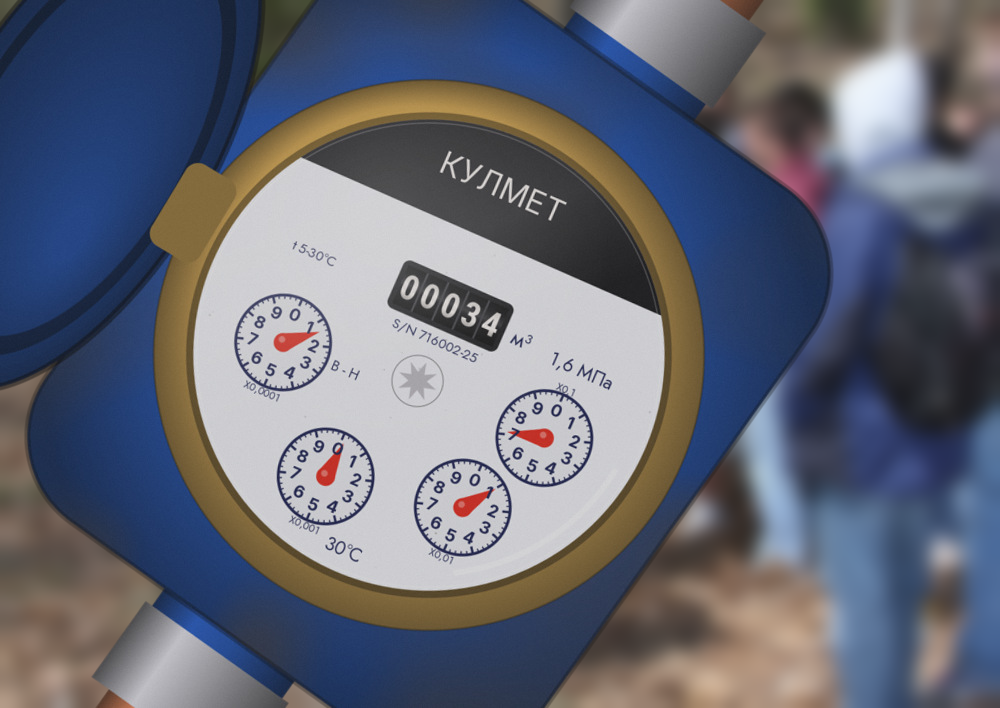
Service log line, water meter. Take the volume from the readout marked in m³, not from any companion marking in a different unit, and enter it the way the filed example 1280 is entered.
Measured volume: 34.7101
